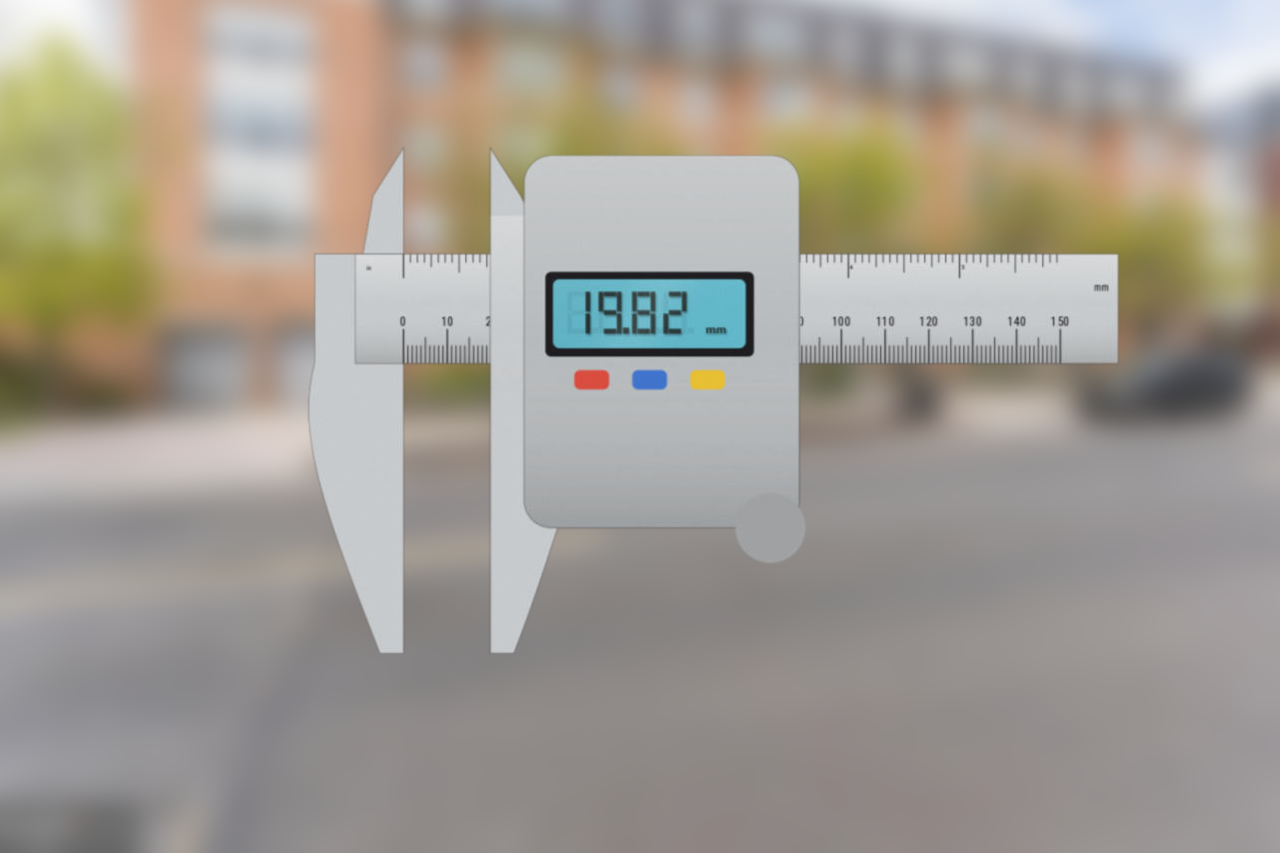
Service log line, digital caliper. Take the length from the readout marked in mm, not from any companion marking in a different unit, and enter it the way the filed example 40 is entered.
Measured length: 19.82
